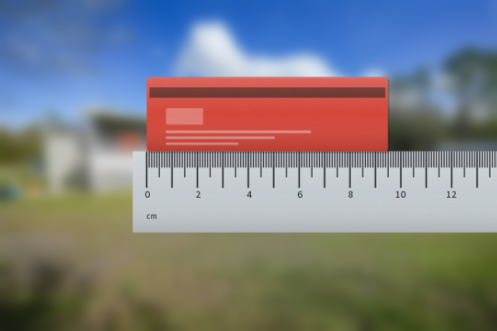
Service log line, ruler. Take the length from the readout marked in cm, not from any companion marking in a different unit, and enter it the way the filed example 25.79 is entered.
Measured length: 9.5
